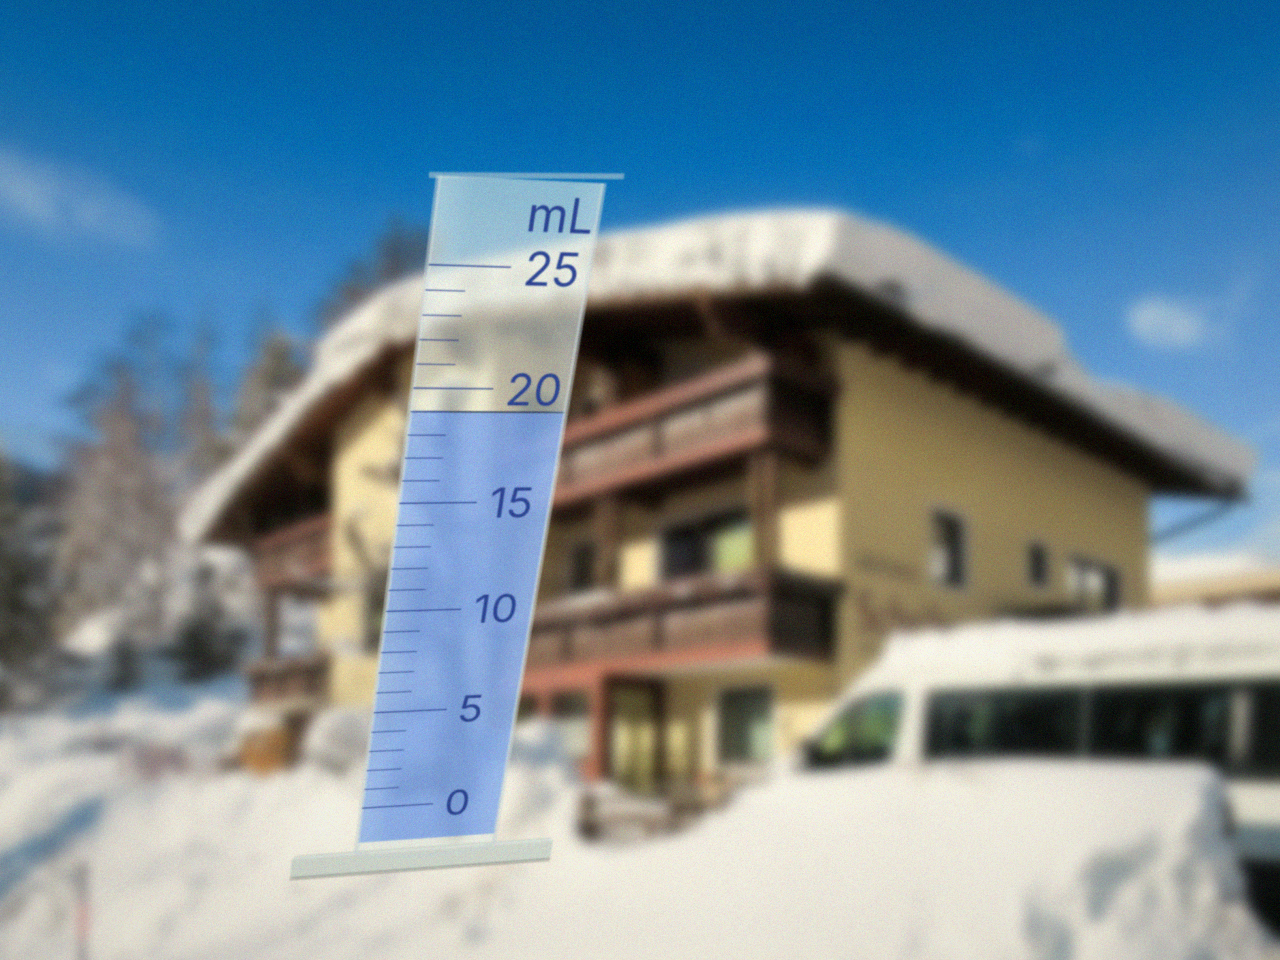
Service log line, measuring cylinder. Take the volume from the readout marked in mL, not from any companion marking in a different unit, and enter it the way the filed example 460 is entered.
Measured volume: 19
